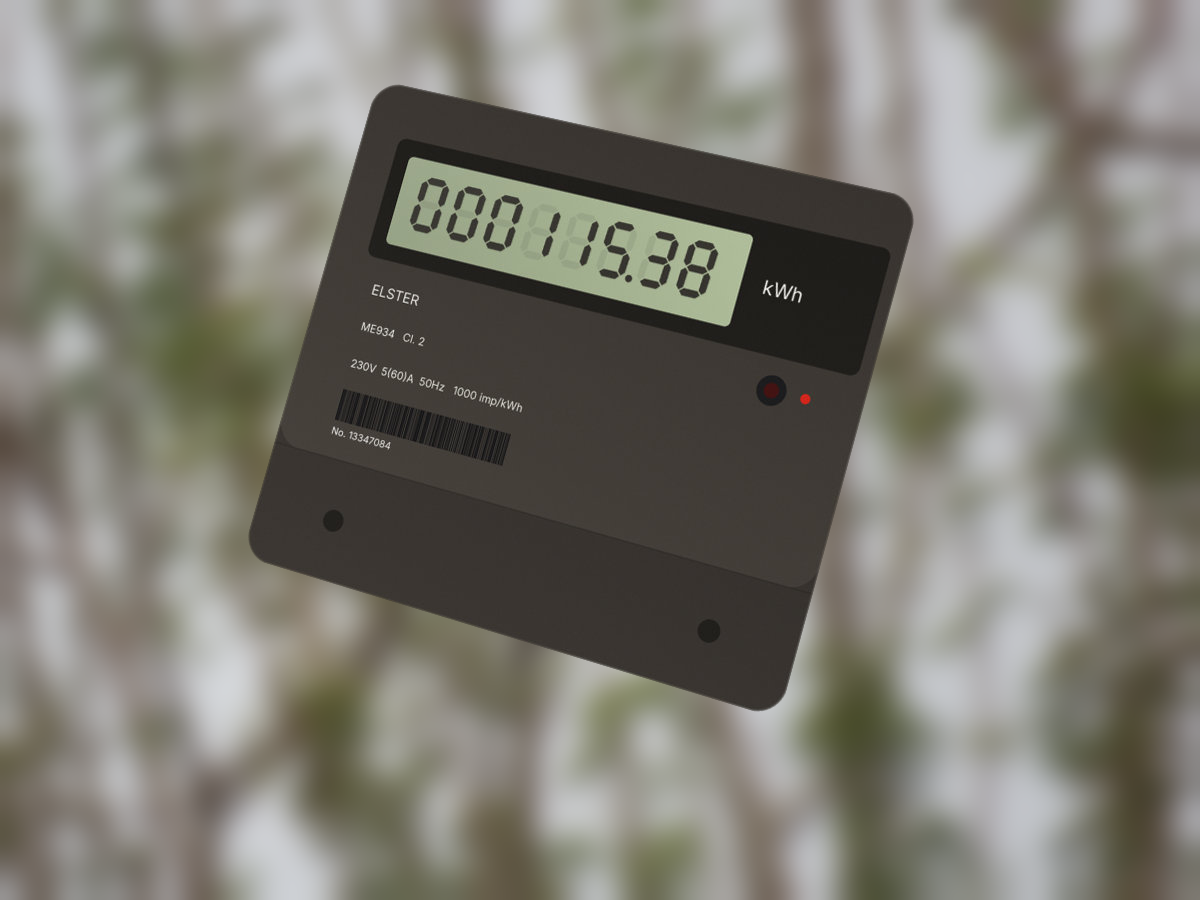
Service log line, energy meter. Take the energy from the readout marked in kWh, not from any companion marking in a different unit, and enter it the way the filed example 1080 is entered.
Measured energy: 115.38
